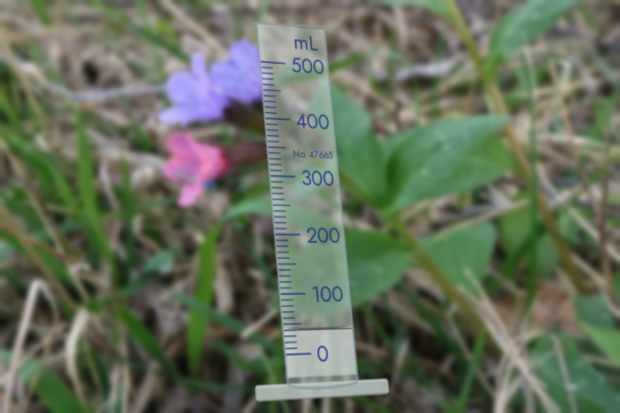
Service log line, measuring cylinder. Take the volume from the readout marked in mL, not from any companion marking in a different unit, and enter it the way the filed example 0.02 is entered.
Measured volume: 40
